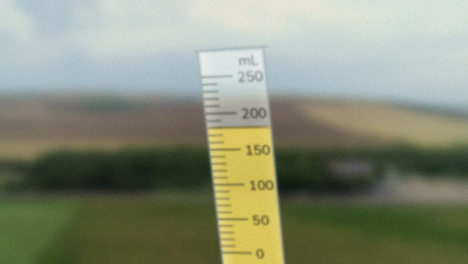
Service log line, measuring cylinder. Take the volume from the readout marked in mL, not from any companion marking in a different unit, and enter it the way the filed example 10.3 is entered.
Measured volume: 180
